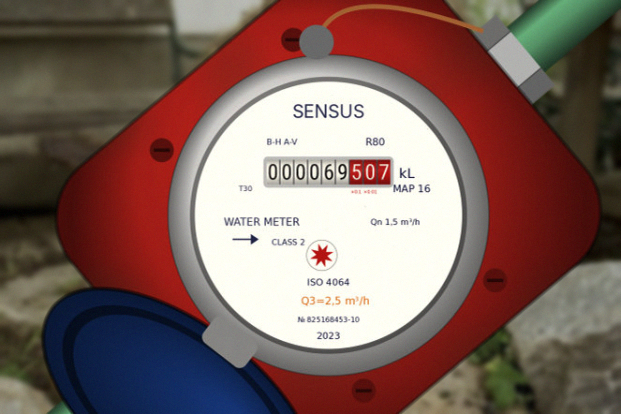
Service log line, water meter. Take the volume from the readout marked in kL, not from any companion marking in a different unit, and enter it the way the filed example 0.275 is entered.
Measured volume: 69.507
